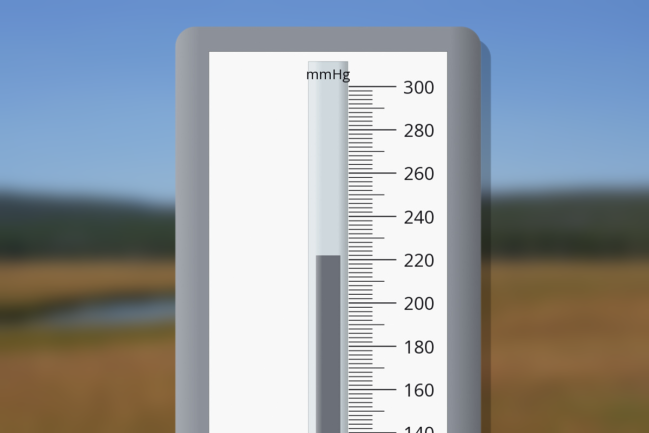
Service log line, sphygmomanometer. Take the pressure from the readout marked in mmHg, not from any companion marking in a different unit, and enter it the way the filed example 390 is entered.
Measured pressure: 222
